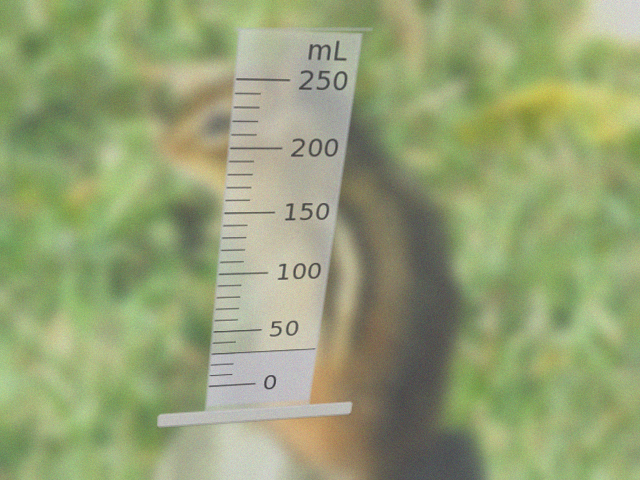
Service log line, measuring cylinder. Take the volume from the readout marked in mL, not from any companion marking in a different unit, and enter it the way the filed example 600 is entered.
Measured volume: 30
